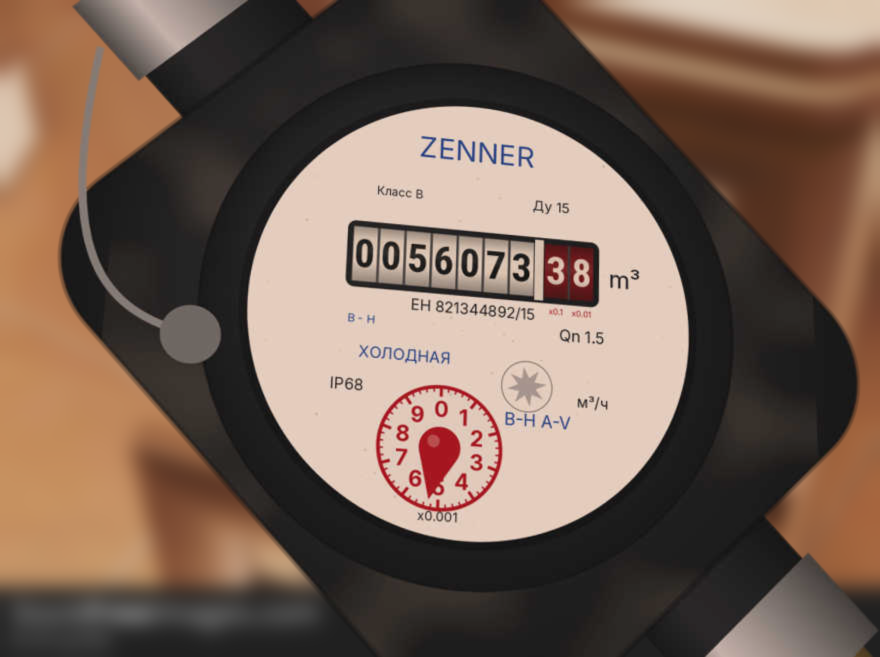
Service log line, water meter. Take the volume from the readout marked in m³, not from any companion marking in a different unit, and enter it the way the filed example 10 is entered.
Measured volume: 56073.385
